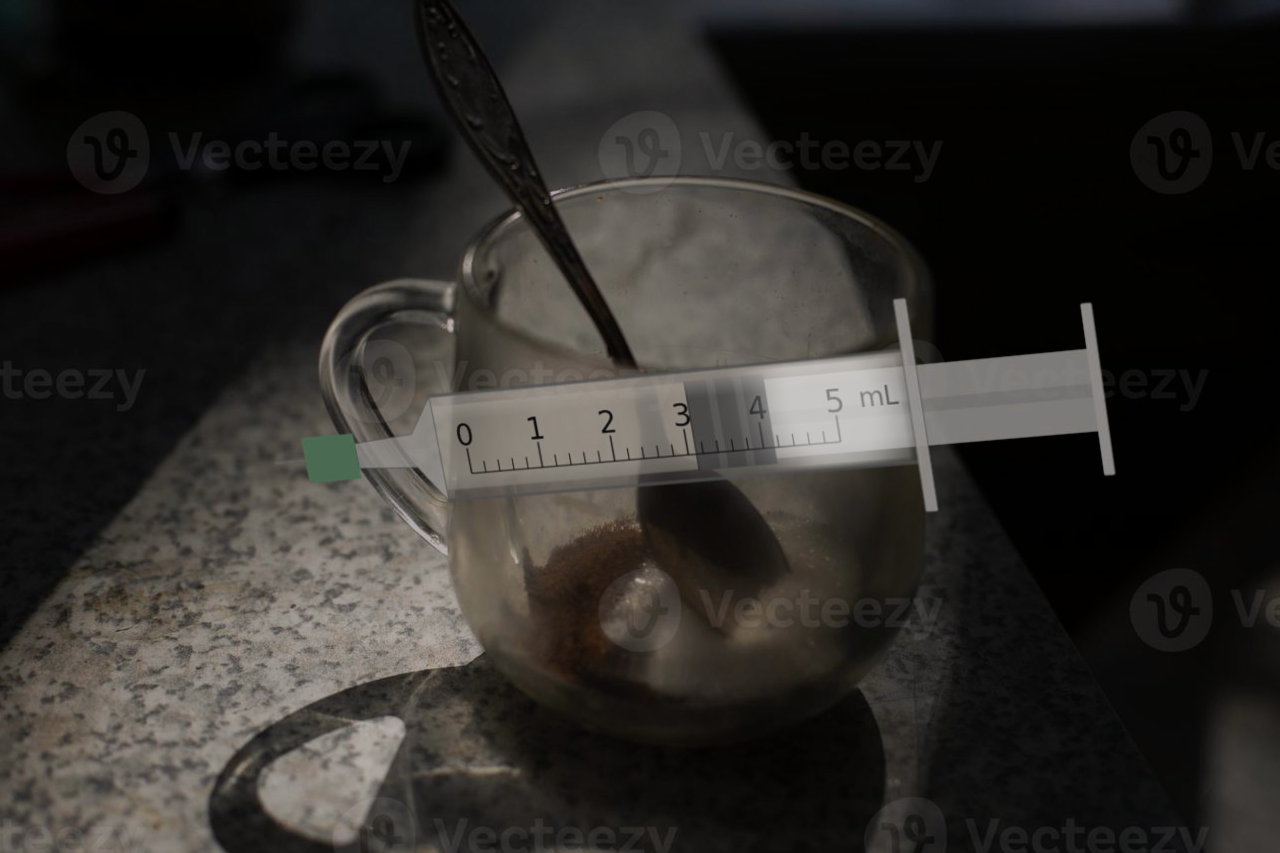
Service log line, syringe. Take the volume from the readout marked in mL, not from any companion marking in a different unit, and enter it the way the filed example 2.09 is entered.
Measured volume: 3.1
